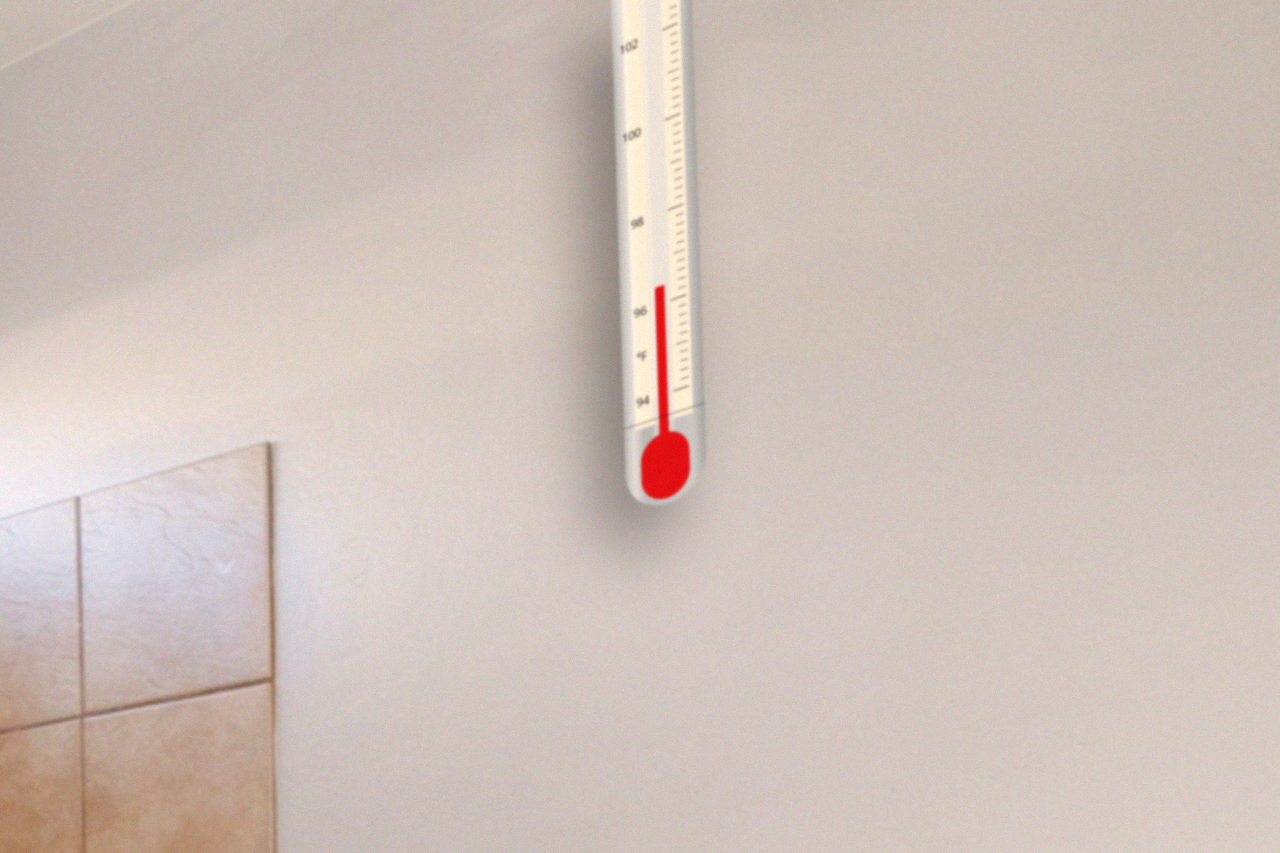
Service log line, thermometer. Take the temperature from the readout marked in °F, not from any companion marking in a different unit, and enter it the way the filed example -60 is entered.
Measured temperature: 96.4
